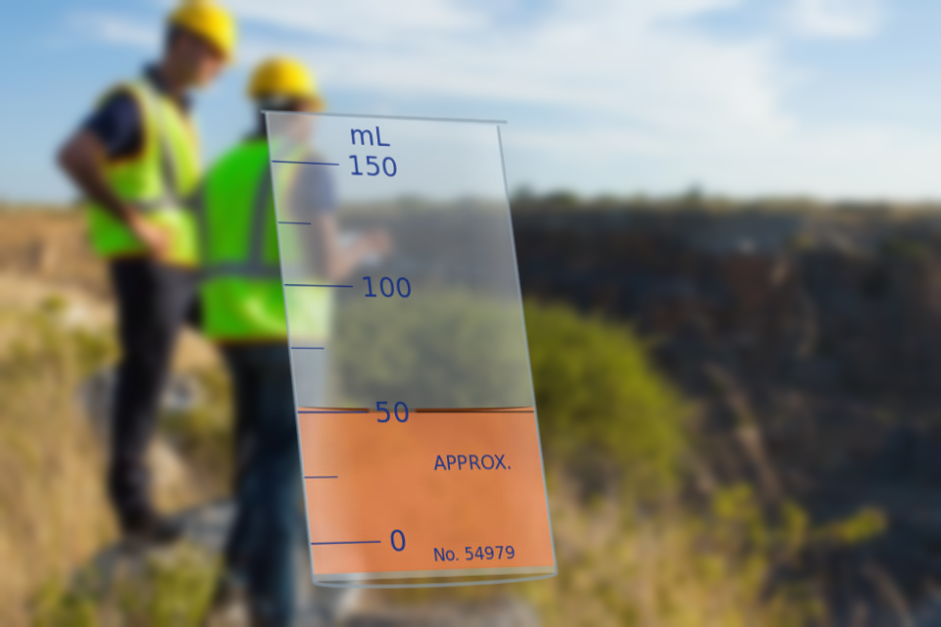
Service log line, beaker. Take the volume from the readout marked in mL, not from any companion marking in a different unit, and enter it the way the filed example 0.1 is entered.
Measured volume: 50
